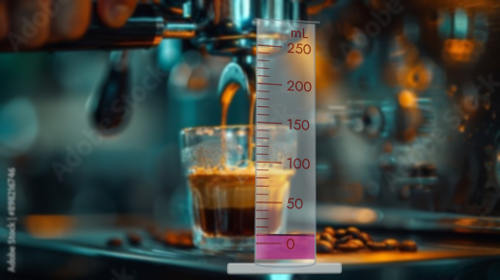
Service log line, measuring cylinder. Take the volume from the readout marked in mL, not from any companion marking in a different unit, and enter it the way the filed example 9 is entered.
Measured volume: 10
